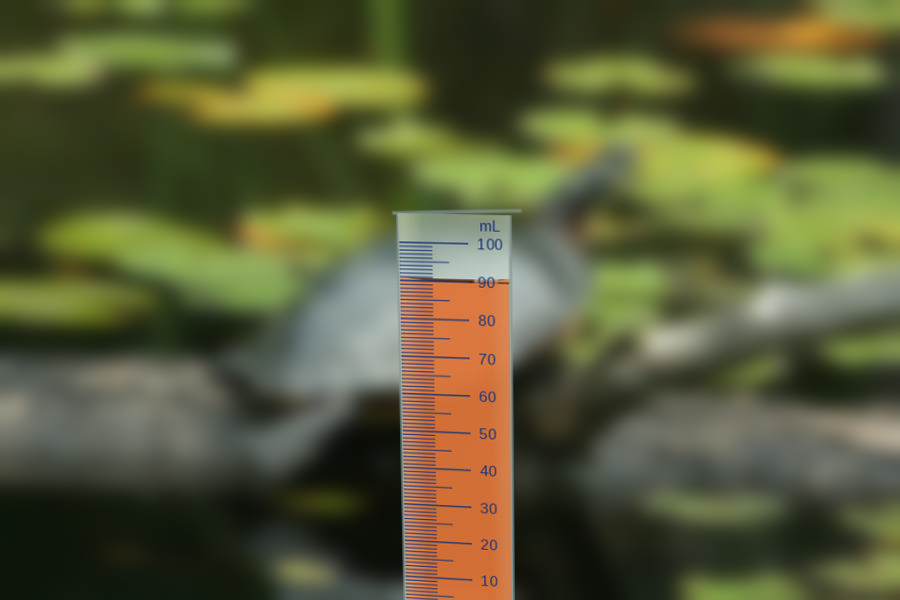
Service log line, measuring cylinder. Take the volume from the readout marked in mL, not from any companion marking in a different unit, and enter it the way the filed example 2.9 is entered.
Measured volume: 90
